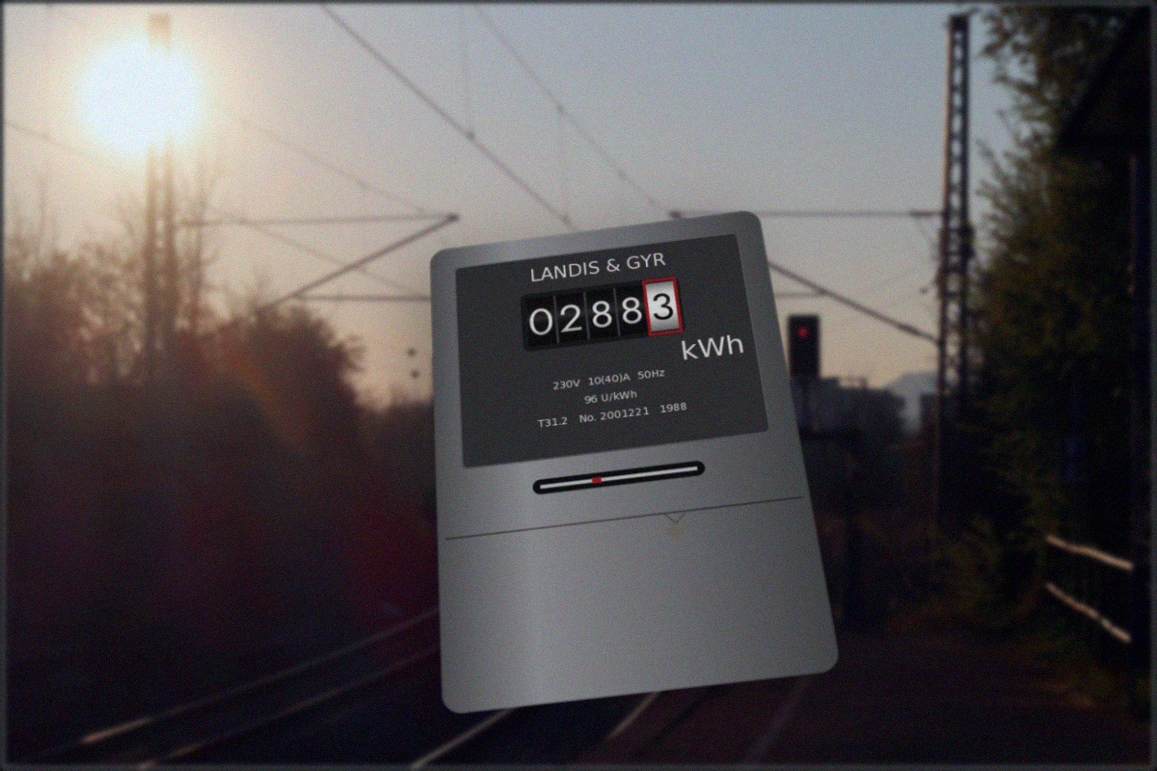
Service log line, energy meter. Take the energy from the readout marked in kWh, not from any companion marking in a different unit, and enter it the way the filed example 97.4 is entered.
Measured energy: 288.3
